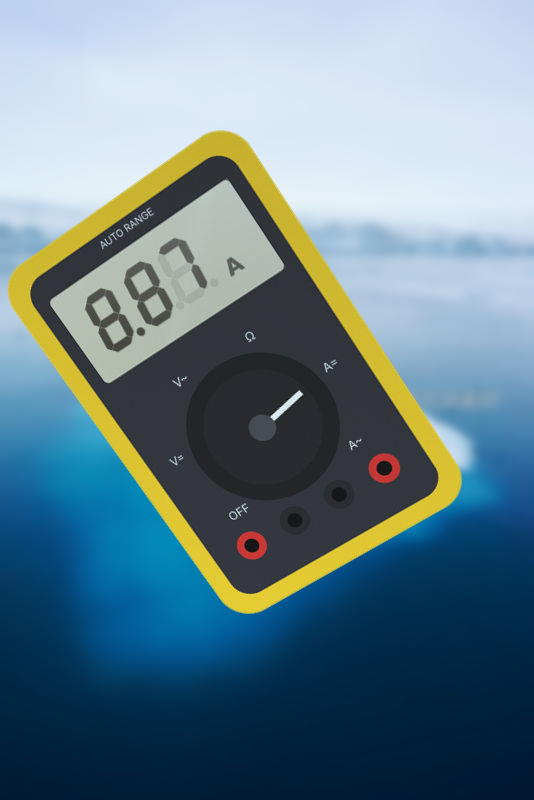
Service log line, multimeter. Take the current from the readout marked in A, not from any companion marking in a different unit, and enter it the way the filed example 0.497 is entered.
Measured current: 8.87
